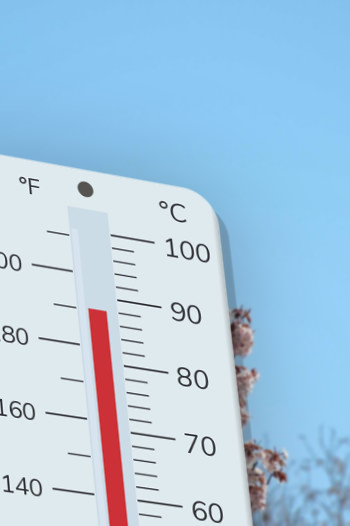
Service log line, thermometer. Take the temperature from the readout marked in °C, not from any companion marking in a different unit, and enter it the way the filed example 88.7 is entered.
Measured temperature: 88
